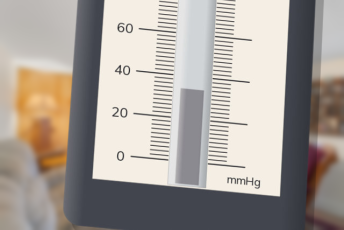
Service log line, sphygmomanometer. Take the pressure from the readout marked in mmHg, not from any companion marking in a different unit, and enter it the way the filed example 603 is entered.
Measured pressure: 34
